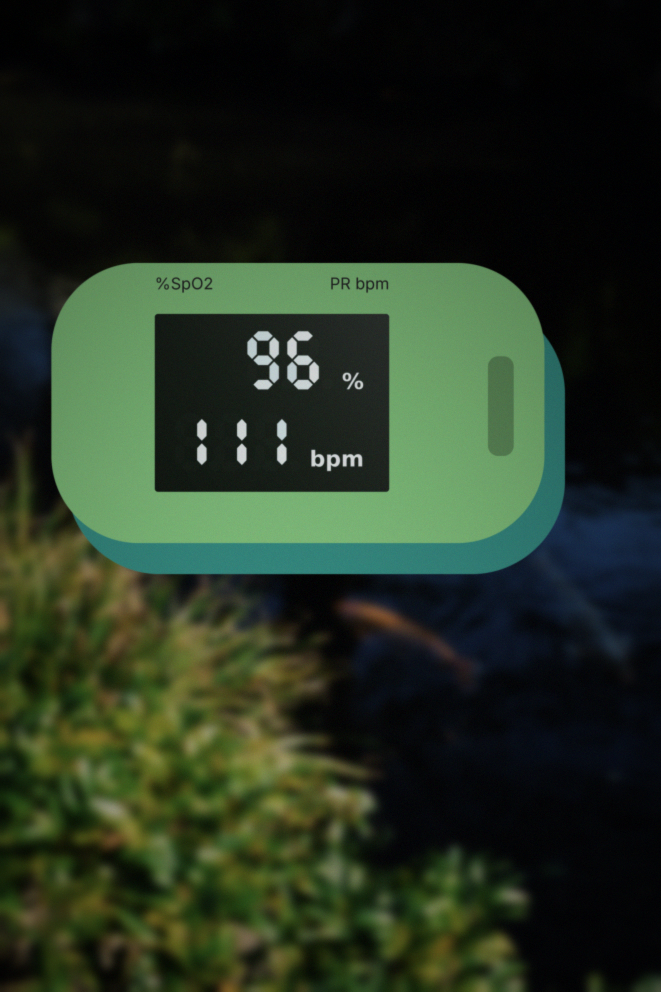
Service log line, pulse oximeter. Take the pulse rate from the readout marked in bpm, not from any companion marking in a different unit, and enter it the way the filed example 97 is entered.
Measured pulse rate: 111
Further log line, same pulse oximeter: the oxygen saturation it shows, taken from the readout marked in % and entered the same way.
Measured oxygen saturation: 96
